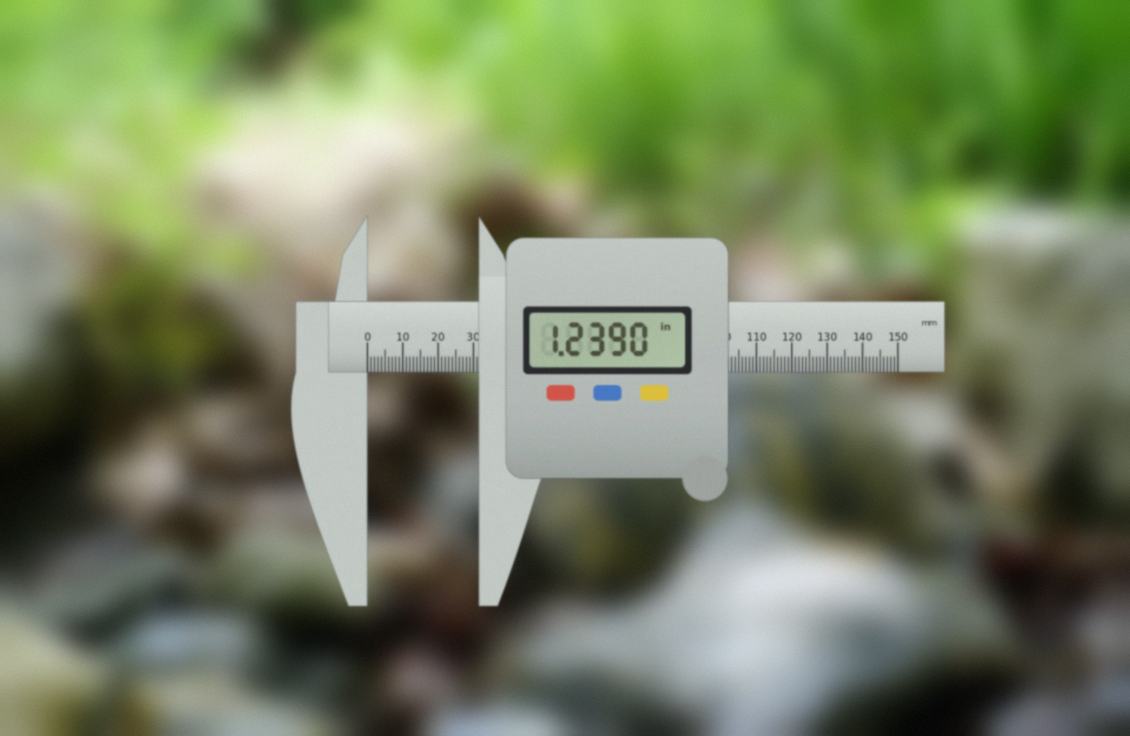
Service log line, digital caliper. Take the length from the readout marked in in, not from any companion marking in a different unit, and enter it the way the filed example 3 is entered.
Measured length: 1.2390
